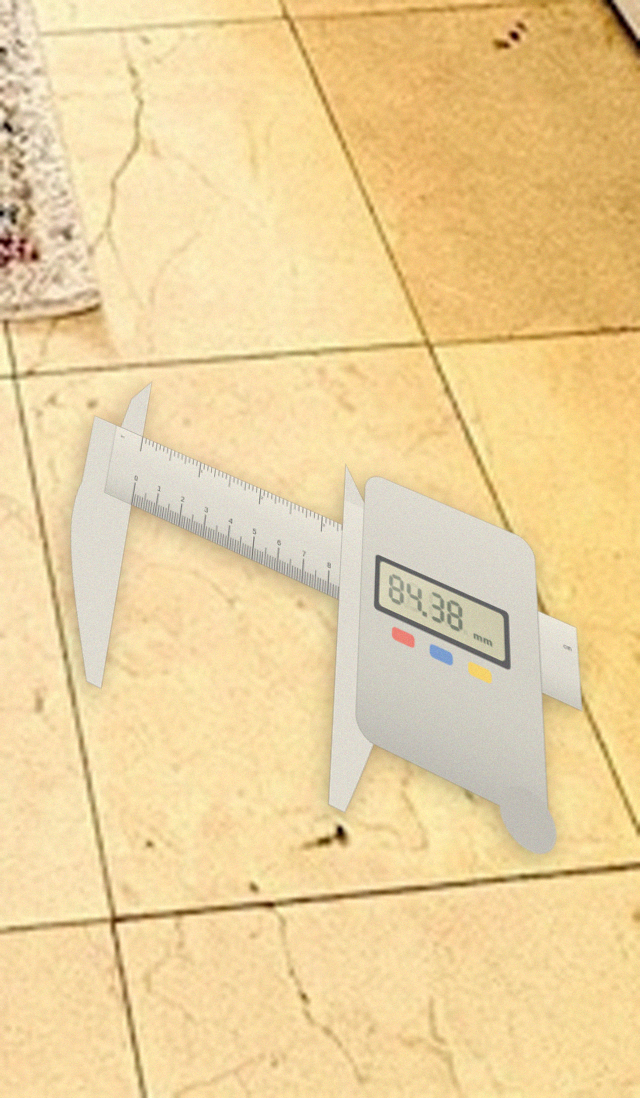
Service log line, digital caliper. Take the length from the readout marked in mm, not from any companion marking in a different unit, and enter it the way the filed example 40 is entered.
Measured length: 84.38
